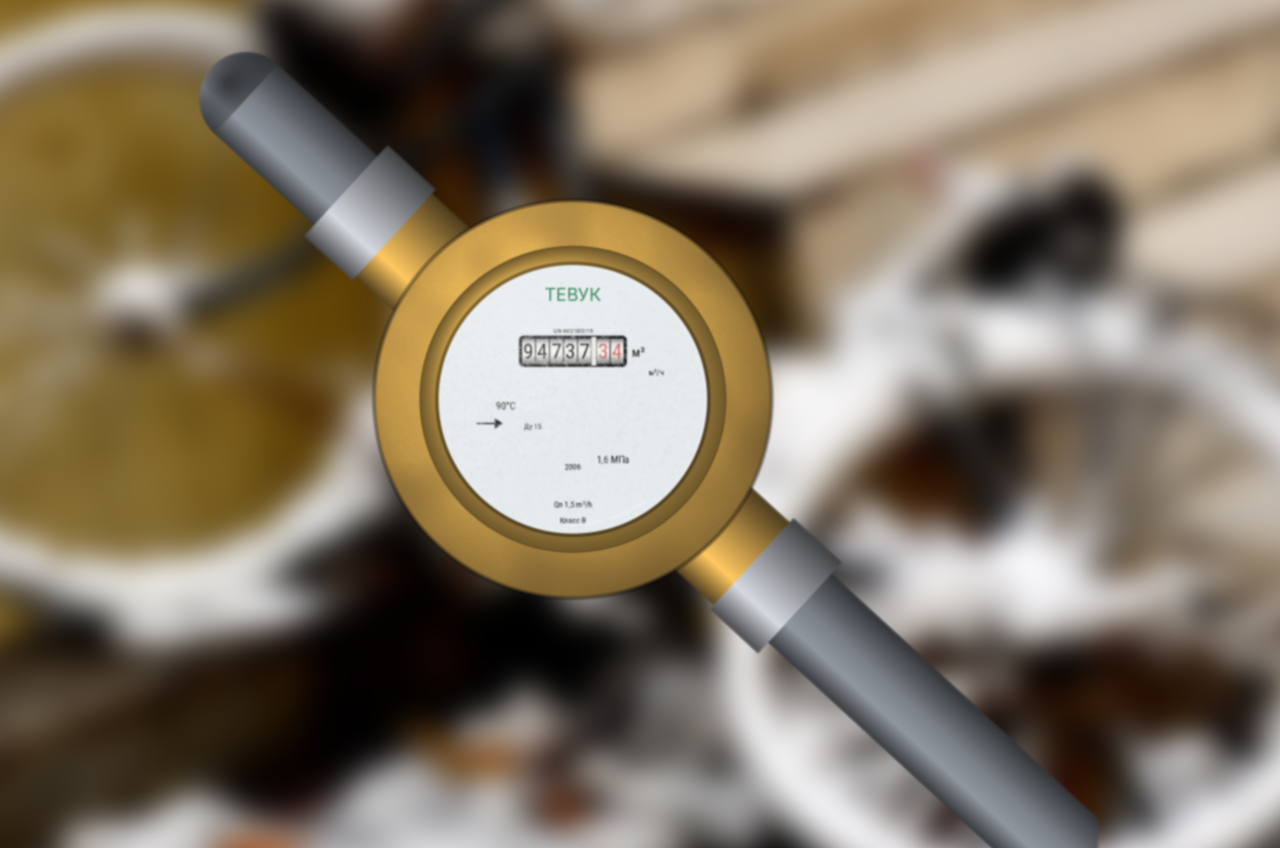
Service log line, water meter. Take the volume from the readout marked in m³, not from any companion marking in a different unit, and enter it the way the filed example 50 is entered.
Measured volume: 94737.34
